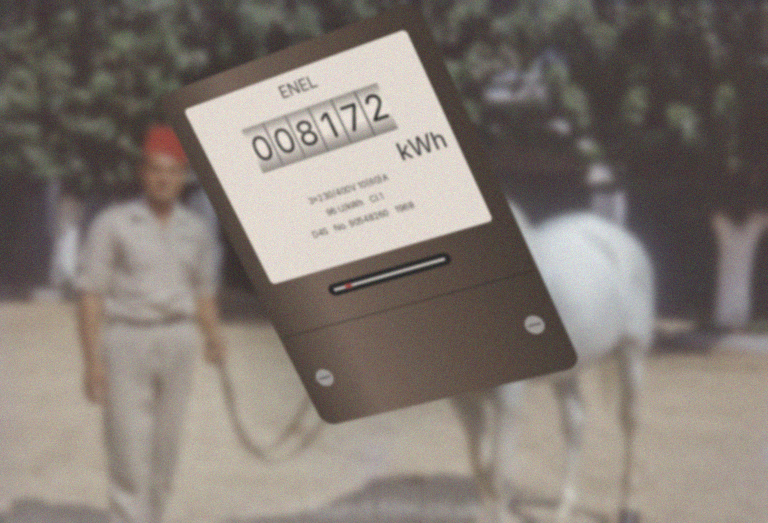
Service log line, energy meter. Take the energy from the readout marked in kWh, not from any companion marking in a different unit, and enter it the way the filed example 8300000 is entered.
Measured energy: 8172
